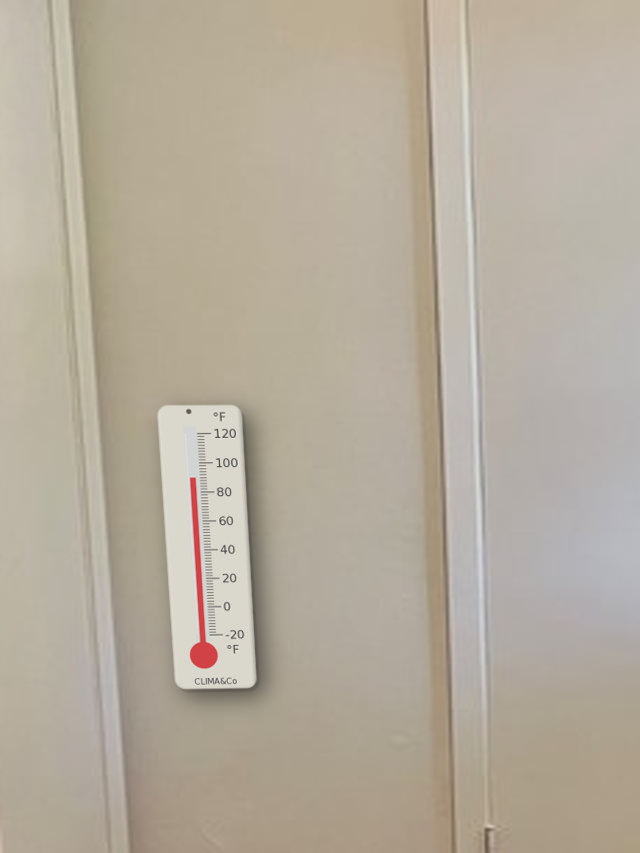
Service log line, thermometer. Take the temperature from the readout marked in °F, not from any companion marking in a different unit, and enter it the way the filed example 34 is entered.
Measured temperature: 90
